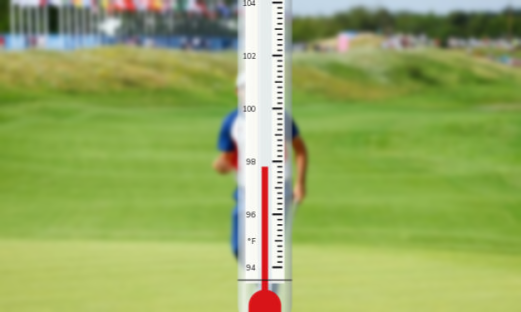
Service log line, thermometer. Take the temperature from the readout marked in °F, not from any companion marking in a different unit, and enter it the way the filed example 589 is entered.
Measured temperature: 97.8
